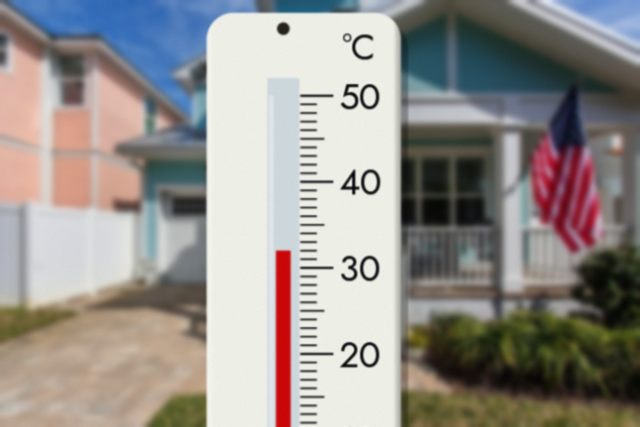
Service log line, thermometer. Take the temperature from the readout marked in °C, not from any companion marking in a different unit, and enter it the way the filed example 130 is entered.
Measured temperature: 32
